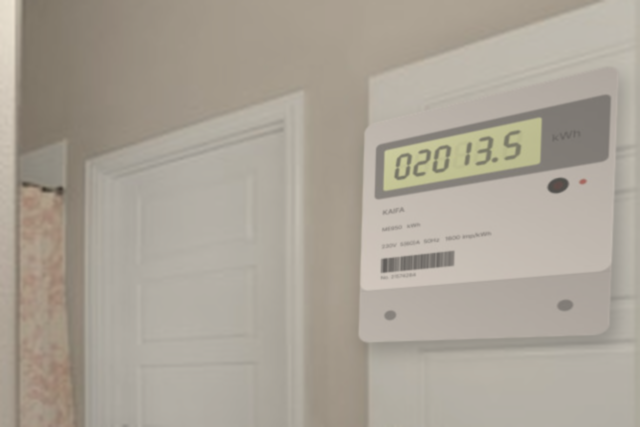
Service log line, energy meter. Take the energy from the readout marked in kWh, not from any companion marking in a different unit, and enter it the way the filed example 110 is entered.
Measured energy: 2013.5
